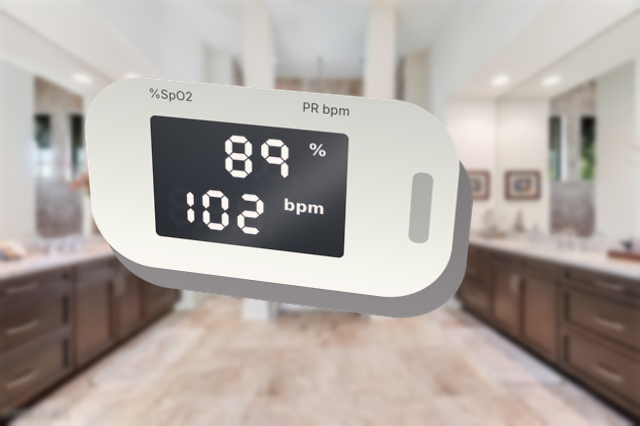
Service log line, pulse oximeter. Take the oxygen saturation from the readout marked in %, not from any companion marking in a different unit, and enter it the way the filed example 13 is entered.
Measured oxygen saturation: 89
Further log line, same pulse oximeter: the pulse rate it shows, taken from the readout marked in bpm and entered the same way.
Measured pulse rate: 102
